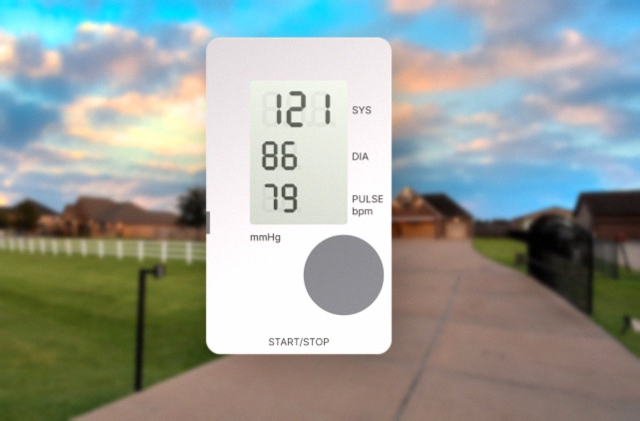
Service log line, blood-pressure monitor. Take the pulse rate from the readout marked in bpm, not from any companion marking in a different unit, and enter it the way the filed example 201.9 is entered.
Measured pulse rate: 79
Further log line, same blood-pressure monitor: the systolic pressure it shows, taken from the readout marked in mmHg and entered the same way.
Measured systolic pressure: 121
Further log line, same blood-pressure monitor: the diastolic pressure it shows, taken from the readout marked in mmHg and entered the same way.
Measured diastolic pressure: 86
